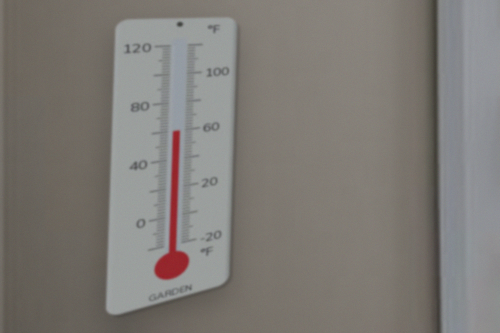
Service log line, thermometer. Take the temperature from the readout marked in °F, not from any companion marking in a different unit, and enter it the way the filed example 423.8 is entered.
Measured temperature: 60
